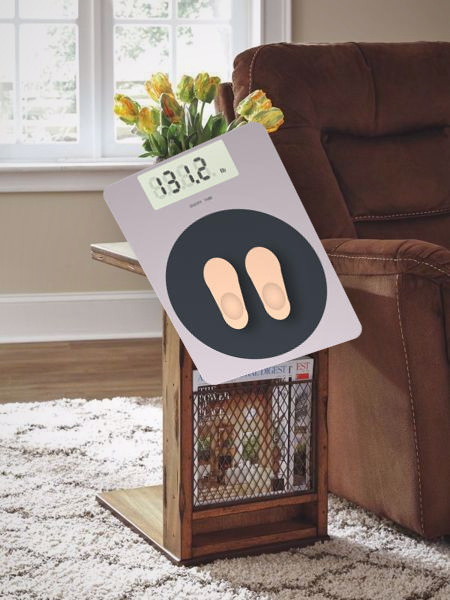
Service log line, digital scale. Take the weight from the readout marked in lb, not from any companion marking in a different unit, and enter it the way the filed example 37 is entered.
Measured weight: 131.2
